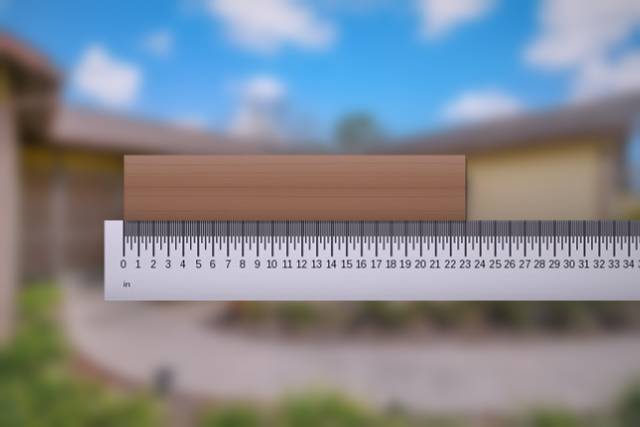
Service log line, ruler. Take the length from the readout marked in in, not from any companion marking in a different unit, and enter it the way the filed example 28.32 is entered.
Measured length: 23
